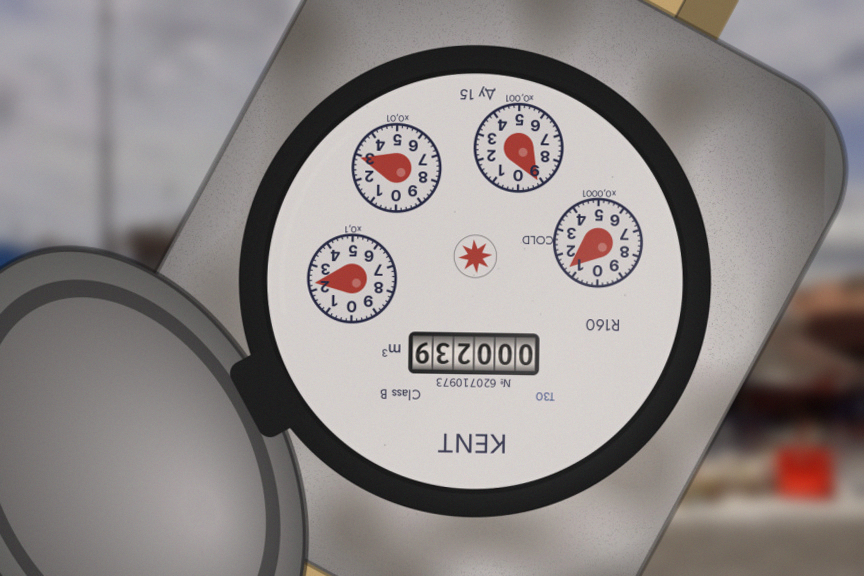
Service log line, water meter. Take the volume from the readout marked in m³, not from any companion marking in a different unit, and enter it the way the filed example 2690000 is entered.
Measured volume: 239.2291
